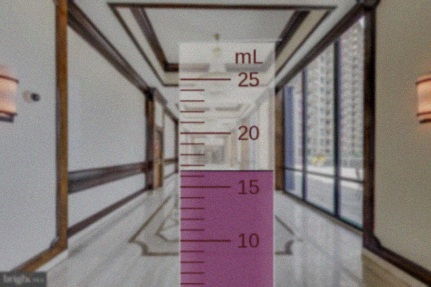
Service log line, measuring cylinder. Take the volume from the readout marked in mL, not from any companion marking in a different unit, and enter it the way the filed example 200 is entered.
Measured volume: 16.5
